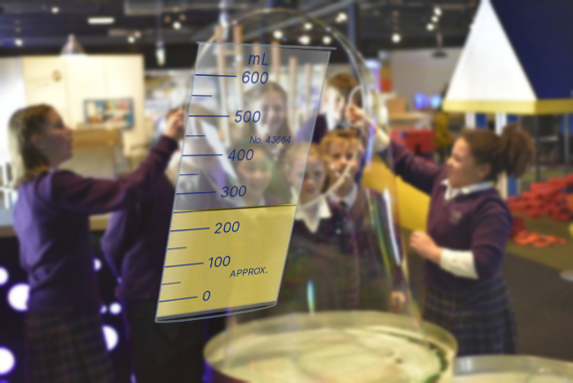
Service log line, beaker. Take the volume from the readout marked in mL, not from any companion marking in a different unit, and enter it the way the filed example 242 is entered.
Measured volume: 250
